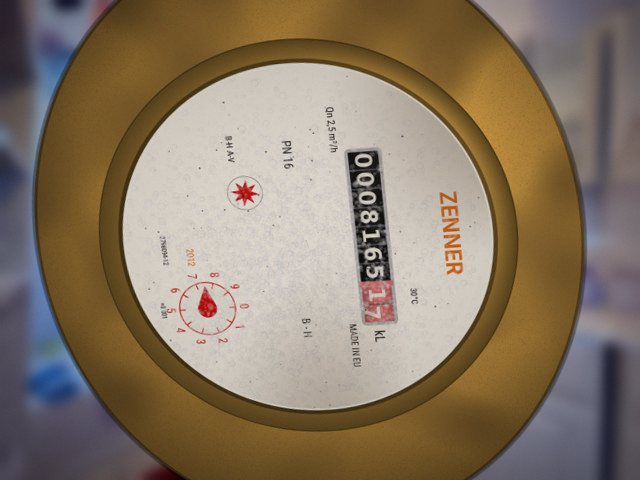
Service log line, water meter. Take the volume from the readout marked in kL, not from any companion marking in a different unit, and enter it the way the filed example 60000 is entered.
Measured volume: 8165.167
